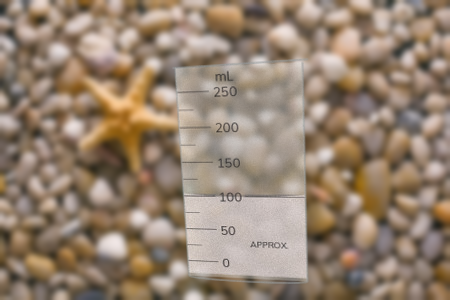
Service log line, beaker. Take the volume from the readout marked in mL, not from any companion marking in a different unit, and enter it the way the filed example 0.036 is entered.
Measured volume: 100
